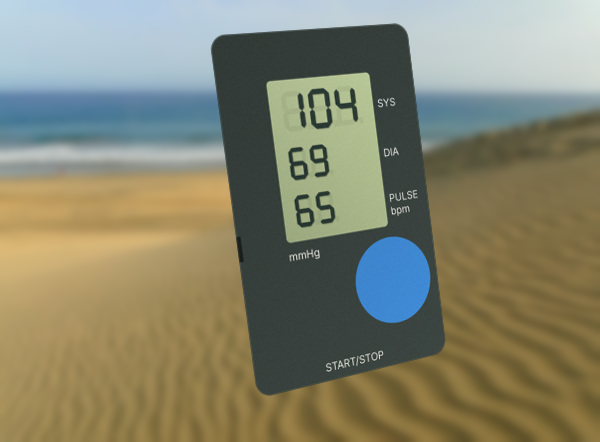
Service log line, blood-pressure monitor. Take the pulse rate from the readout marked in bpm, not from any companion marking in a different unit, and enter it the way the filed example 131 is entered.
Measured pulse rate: 65
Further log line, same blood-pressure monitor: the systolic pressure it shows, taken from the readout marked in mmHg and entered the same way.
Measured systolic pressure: 104
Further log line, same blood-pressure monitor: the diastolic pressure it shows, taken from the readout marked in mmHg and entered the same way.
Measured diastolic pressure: 69
